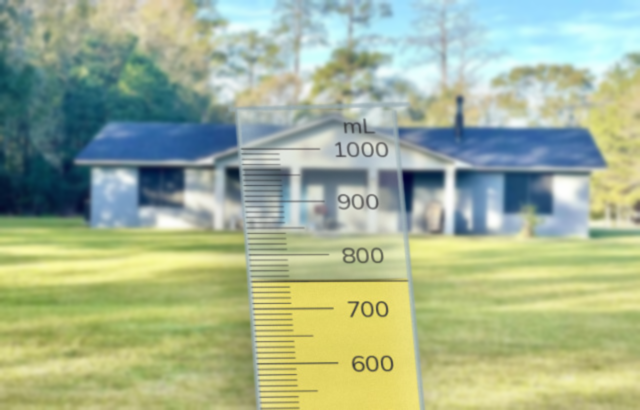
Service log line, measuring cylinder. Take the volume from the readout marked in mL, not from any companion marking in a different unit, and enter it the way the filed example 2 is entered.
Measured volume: 750
